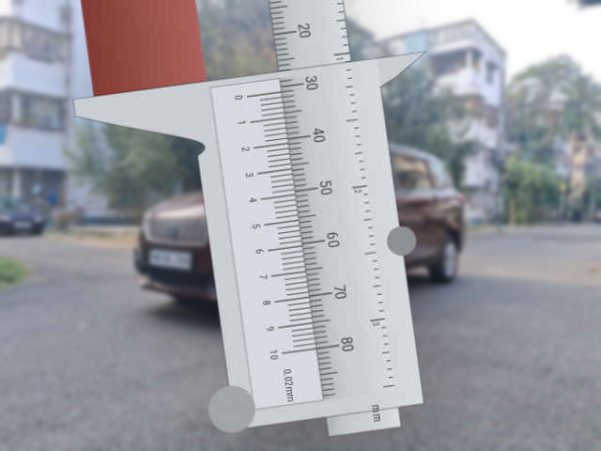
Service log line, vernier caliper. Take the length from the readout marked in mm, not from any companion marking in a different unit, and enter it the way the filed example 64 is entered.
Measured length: 31.0
